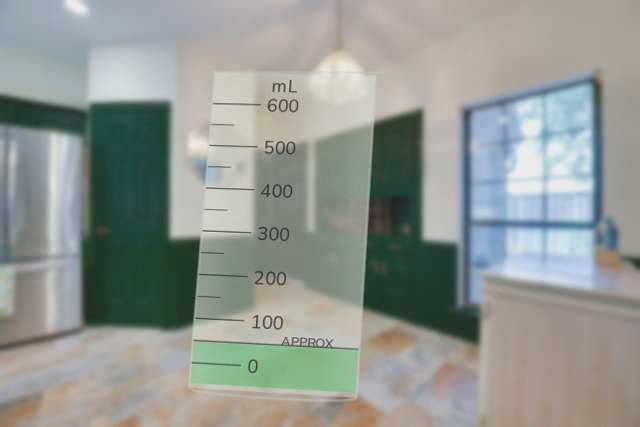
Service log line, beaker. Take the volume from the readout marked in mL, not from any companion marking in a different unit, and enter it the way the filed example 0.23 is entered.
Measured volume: 50
